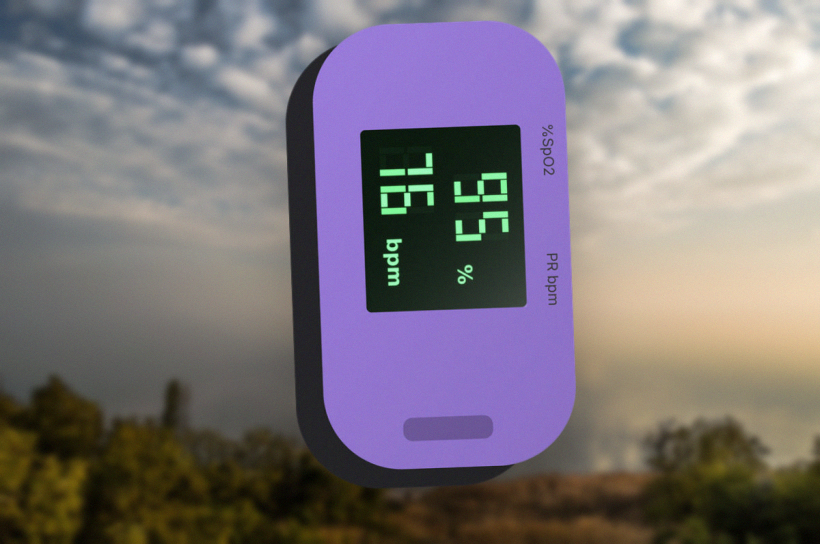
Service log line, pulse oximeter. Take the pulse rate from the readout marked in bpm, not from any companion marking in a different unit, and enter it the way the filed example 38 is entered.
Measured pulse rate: 76
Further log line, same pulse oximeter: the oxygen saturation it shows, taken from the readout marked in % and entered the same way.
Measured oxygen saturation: 95
